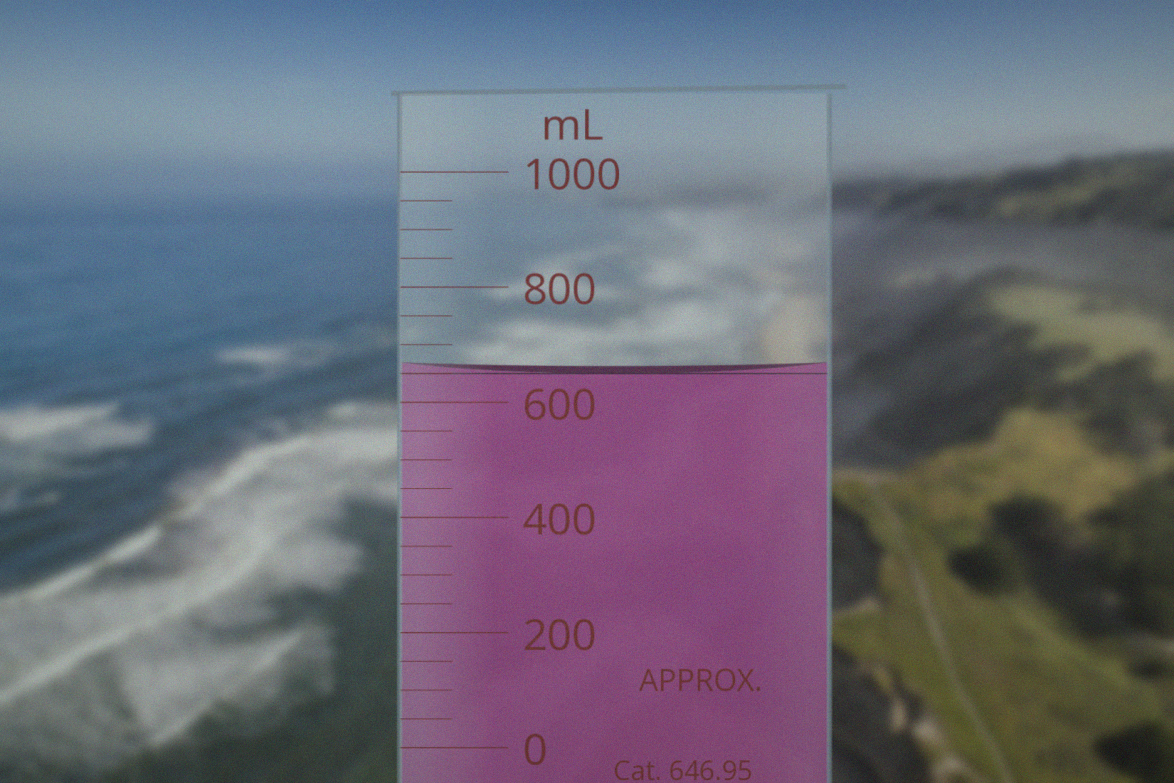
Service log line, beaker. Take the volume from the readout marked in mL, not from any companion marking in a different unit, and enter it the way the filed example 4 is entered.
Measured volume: 650
